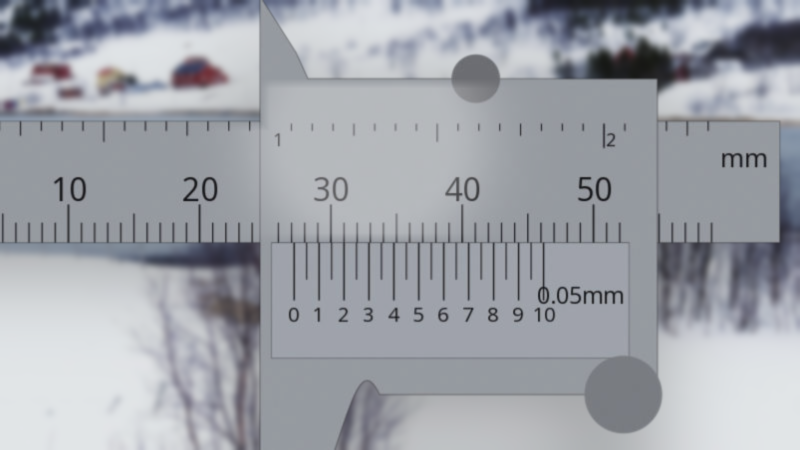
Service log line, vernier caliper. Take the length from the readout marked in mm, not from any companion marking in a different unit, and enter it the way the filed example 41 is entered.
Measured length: 27.2
